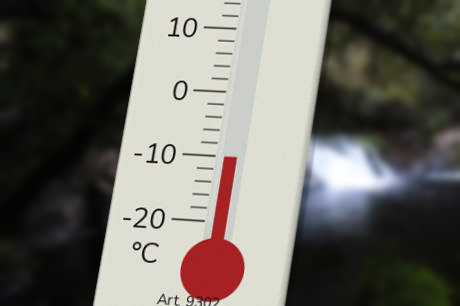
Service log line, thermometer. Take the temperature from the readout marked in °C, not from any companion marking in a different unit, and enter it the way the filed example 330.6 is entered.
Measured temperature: -10
